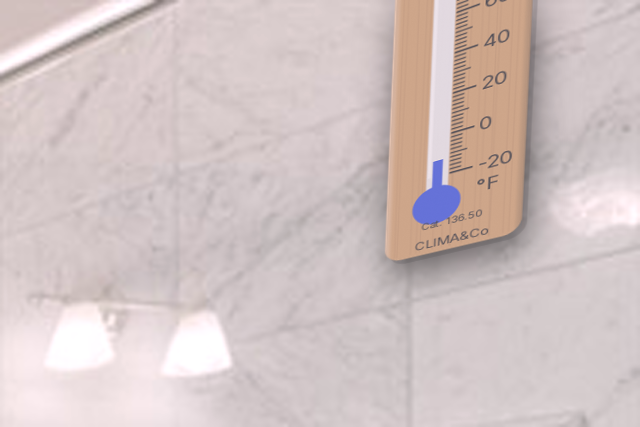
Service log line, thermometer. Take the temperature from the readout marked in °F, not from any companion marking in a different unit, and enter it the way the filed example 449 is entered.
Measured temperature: -12
